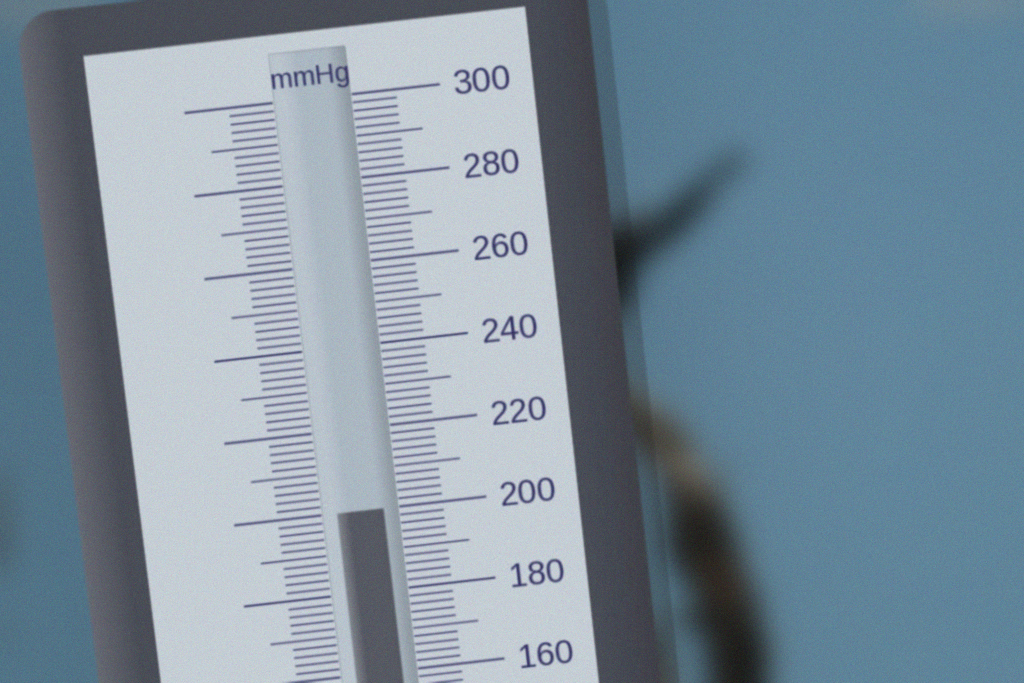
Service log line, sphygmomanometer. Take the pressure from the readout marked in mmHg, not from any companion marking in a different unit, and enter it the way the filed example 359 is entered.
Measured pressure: 200
